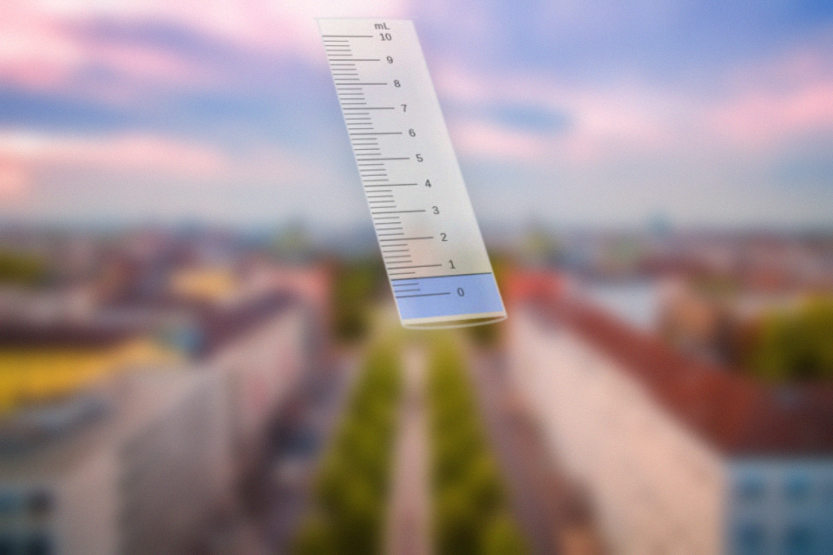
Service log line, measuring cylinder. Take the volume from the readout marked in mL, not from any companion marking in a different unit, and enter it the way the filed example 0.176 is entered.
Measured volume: 0.6
